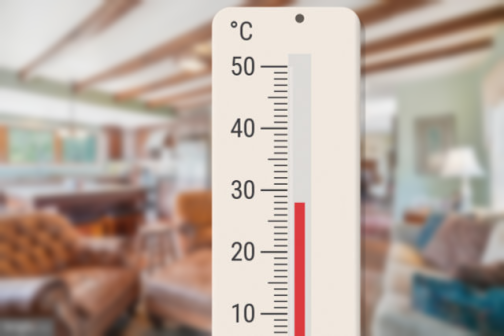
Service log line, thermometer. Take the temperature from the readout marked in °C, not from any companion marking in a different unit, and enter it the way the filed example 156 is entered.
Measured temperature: 28
